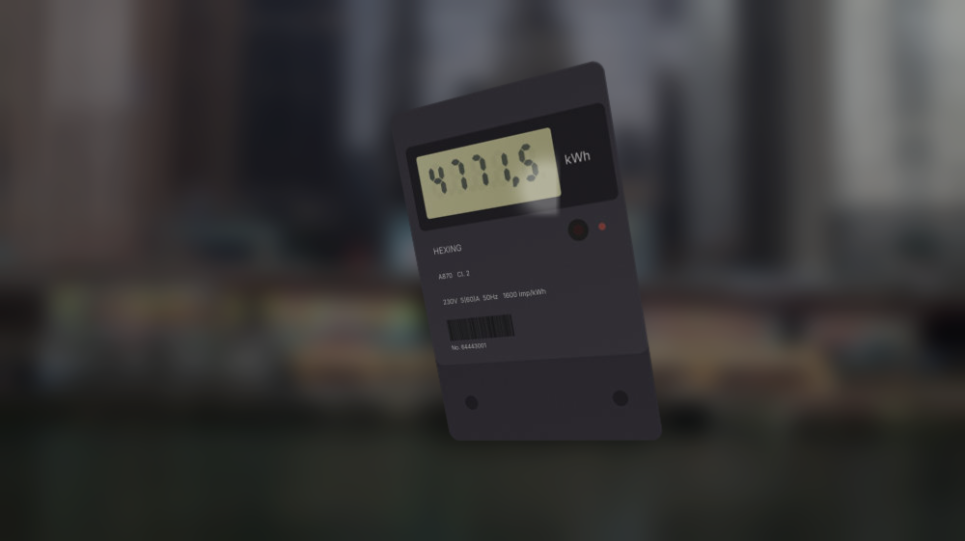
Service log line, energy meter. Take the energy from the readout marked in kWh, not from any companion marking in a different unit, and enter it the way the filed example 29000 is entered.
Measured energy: 4771.5
